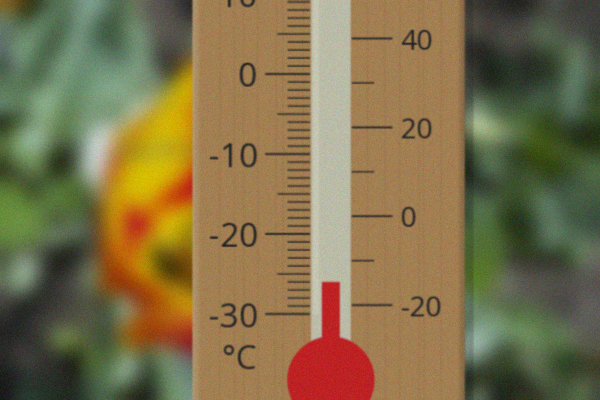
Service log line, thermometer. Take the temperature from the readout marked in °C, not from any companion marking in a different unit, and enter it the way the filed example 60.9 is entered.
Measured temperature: -26
